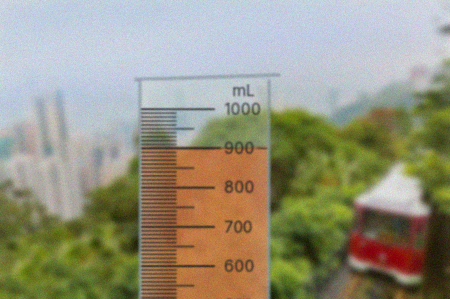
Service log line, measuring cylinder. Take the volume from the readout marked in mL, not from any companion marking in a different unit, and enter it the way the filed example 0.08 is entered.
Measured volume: 900
